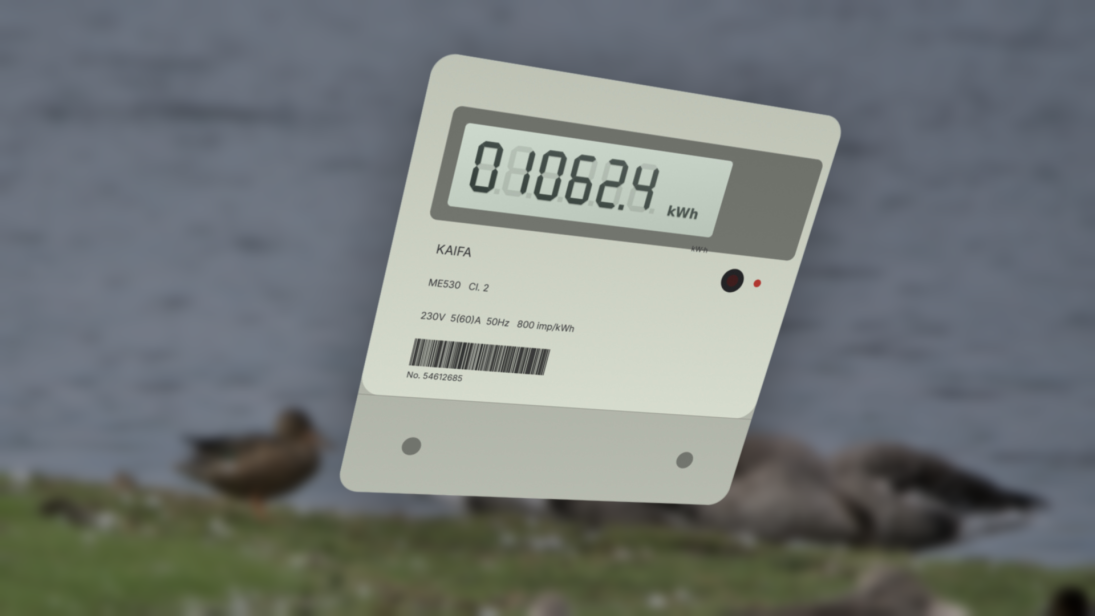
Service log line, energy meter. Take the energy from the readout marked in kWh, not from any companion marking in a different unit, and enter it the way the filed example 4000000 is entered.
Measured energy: 1062.4
